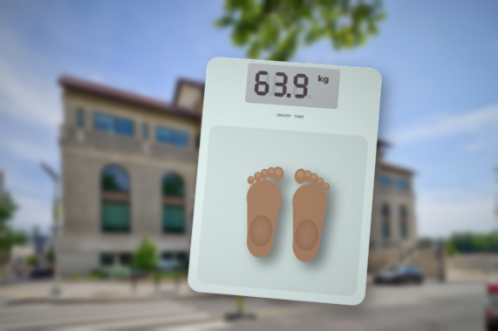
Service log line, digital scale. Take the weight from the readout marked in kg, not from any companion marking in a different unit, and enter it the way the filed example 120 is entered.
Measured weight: 63.9
